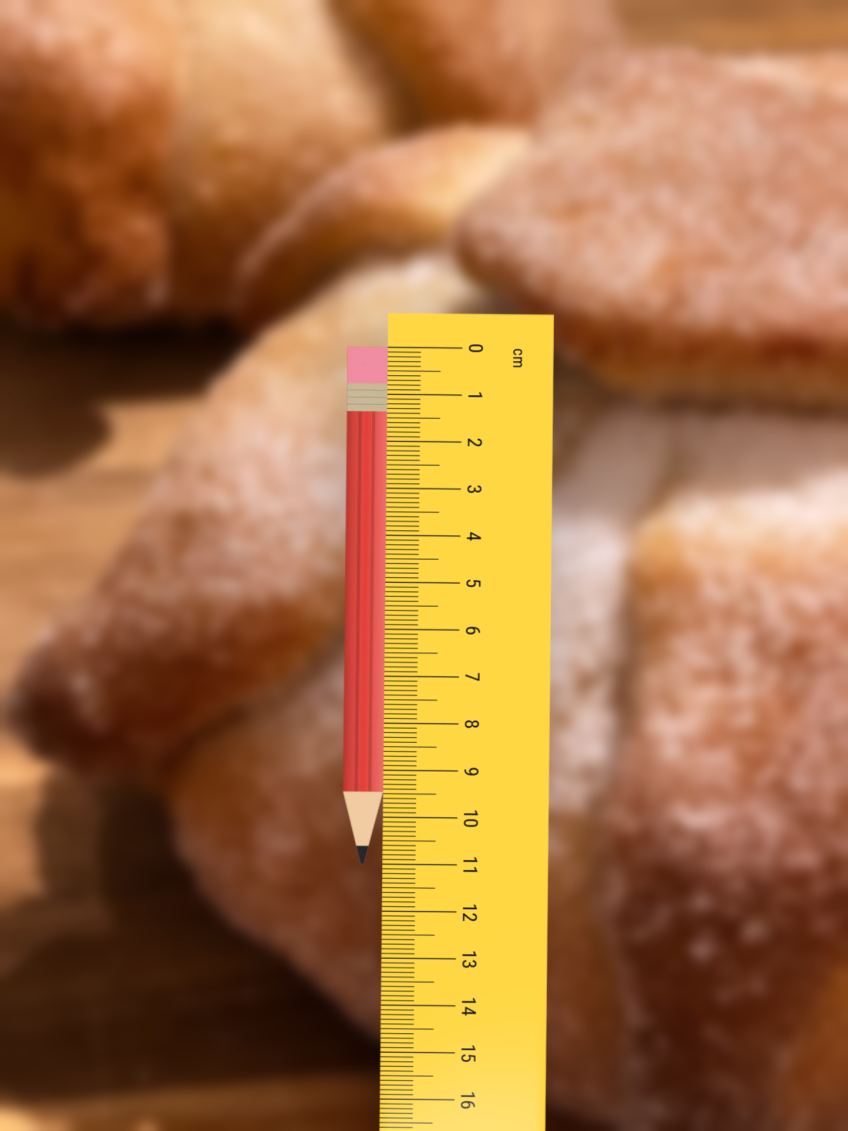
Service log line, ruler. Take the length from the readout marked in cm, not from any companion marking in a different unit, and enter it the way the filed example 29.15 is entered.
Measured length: 11
